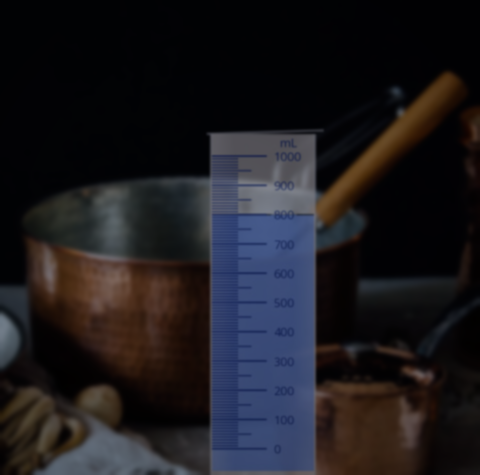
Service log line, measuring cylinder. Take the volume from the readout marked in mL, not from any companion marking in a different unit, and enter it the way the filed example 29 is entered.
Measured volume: 800
